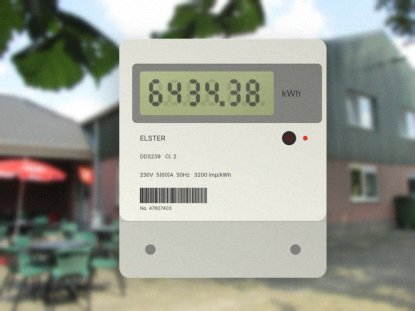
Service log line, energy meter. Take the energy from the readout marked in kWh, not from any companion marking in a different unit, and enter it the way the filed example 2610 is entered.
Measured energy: 6434.38
